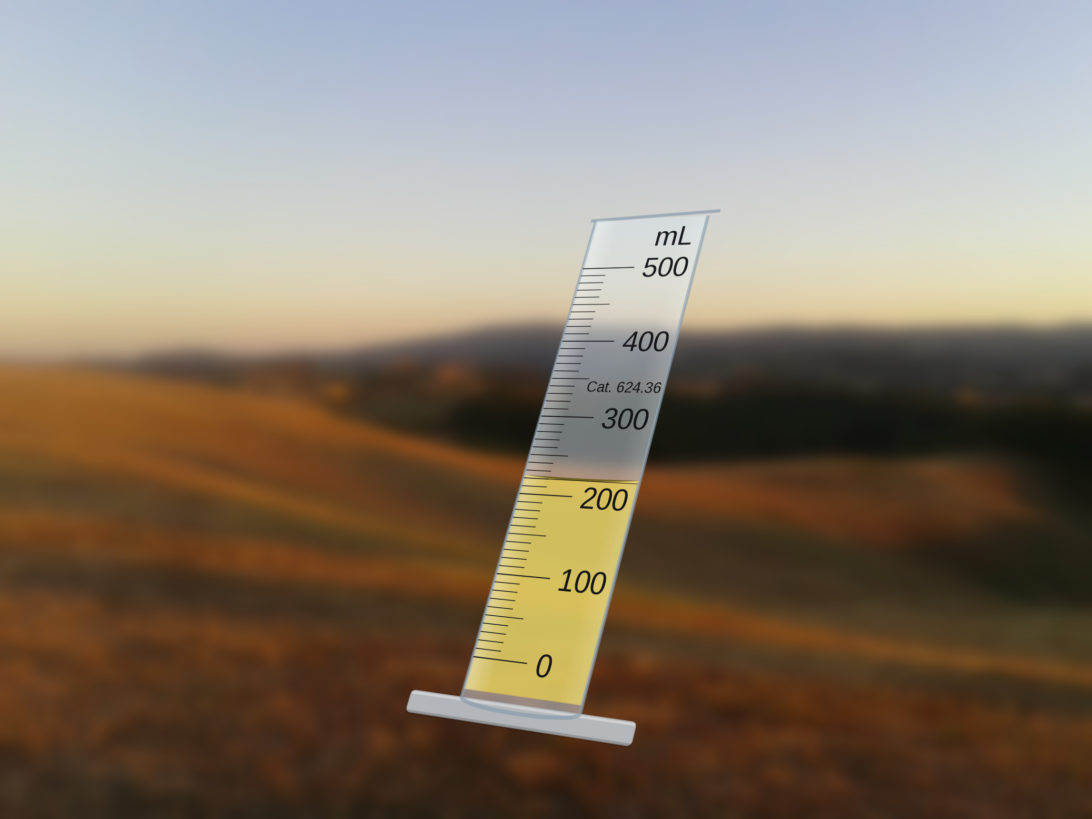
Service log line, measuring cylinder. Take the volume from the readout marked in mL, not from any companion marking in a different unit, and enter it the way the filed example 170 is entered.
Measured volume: 220
